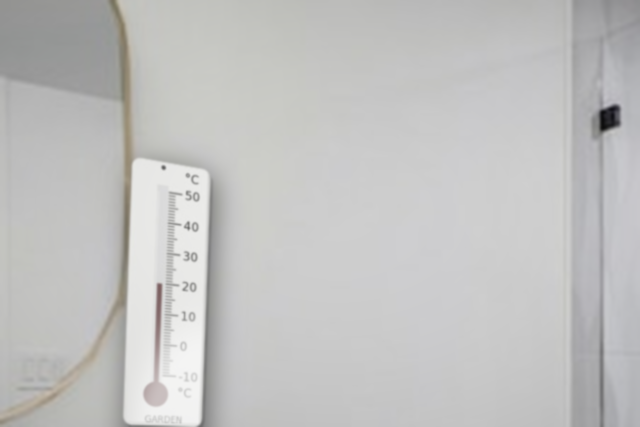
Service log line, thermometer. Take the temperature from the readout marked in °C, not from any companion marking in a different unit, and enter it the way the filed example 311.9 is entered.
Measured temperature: 20
